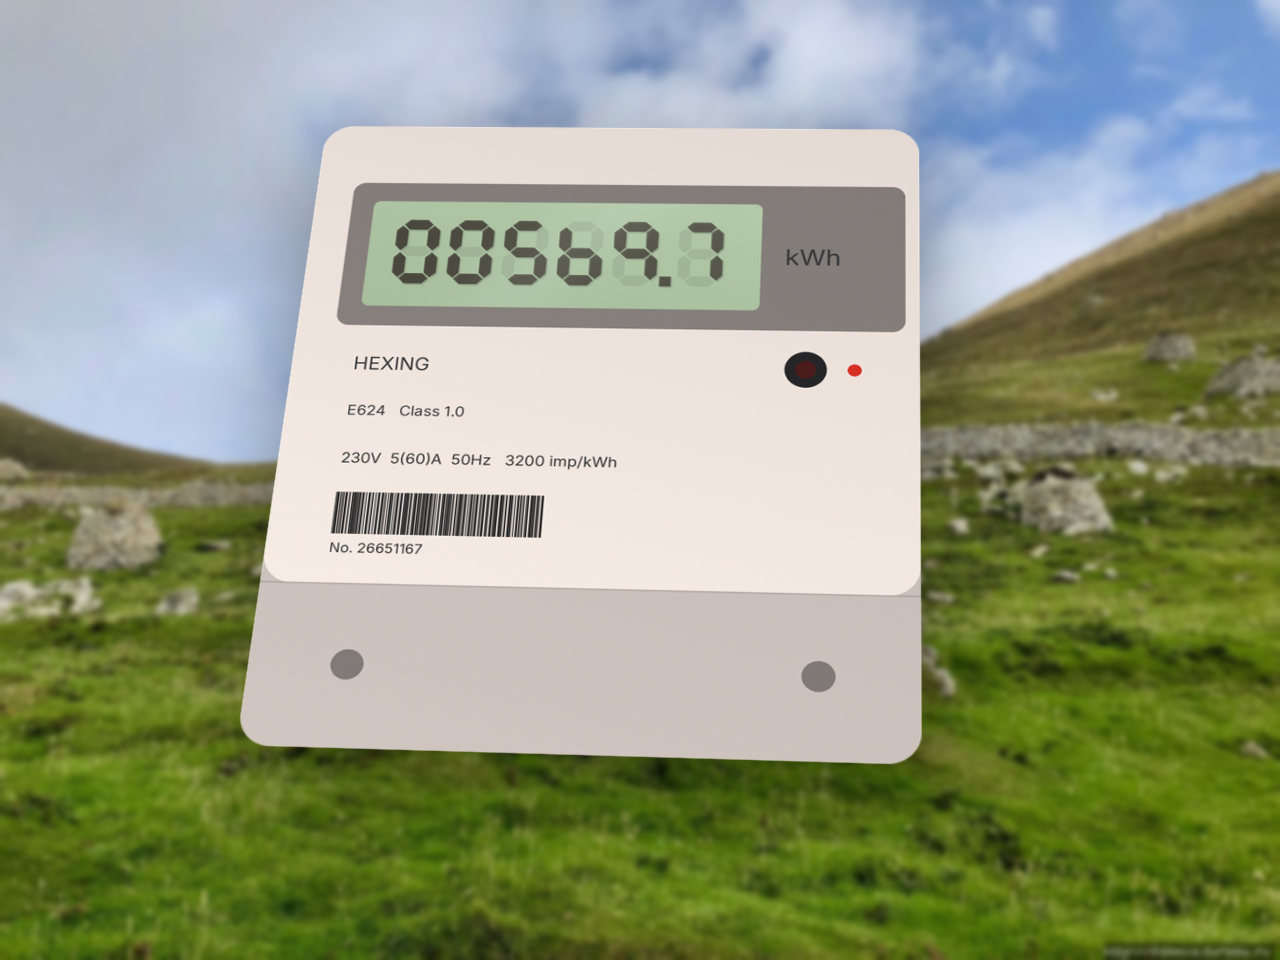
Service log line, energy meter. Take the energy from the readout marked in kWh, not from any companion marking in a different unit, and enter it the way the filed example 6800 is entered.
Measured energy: 569.7
